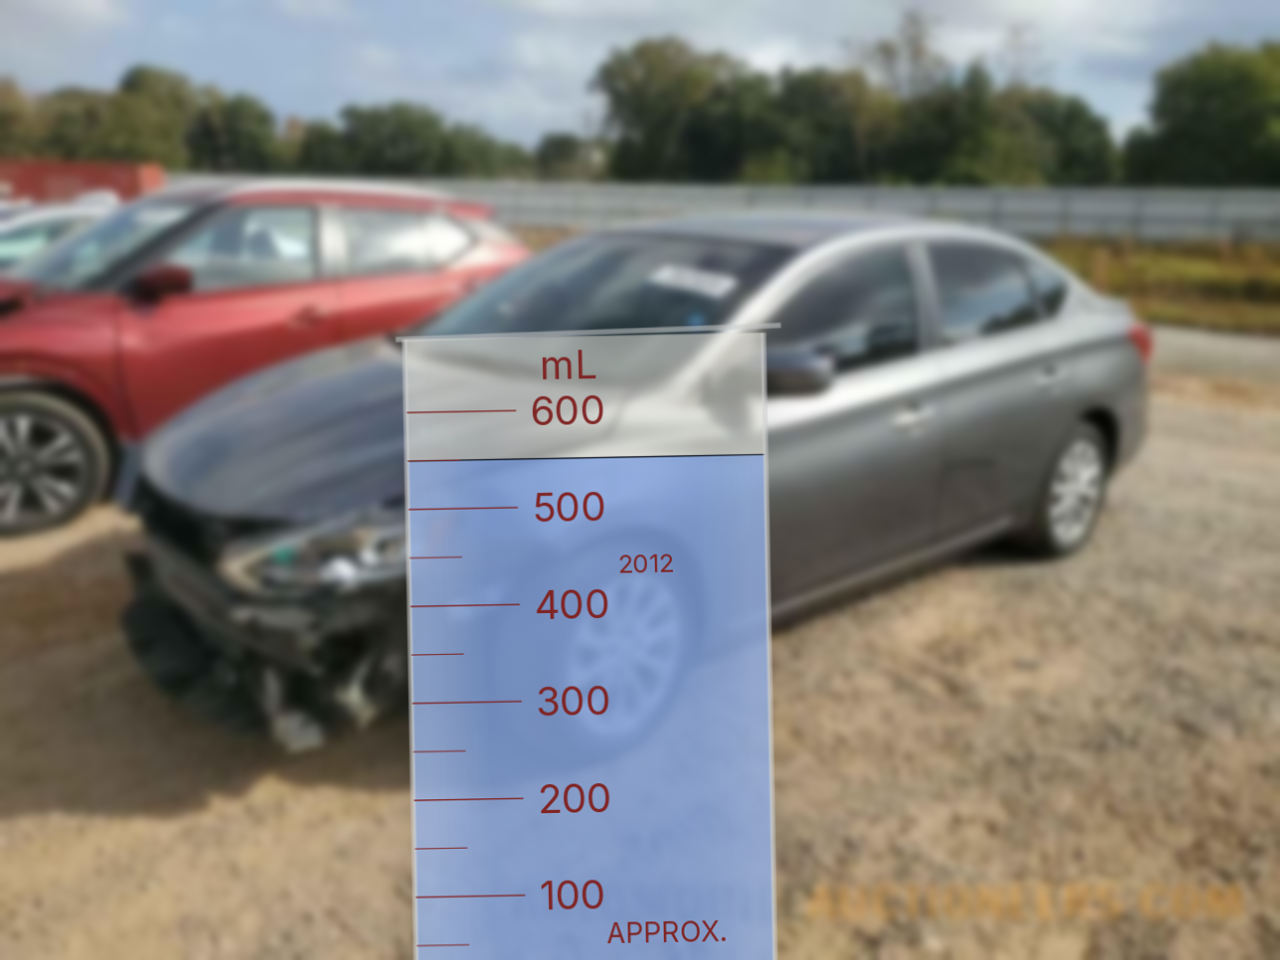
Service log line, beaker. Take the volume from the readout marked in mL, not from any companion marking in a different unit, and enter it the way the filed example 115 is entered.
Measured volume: 550
